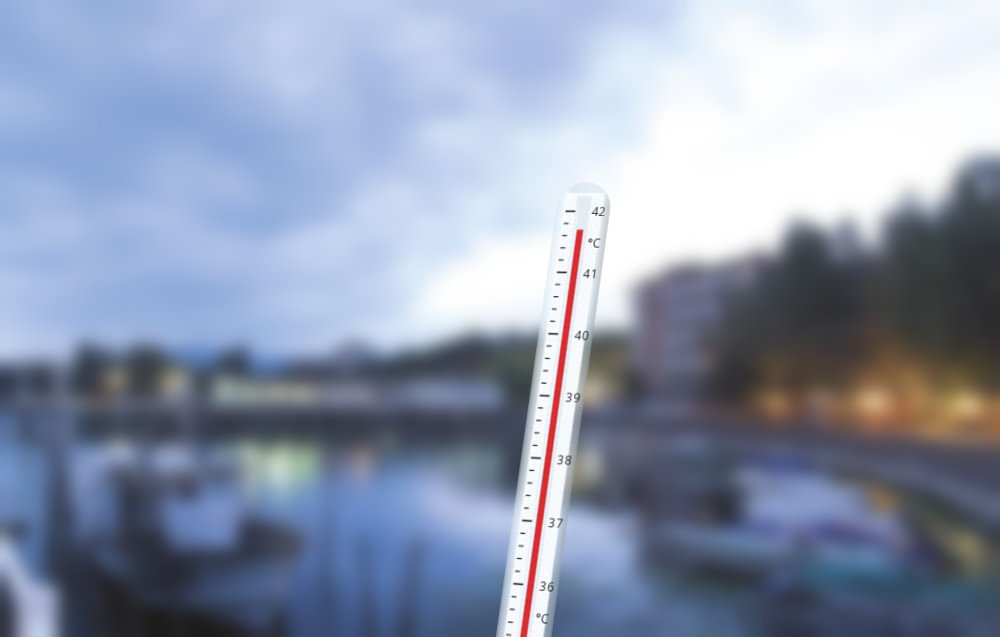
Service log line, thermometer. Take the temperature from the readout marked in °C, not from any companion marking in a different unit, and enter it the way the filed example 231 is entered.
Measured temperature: 41.7
